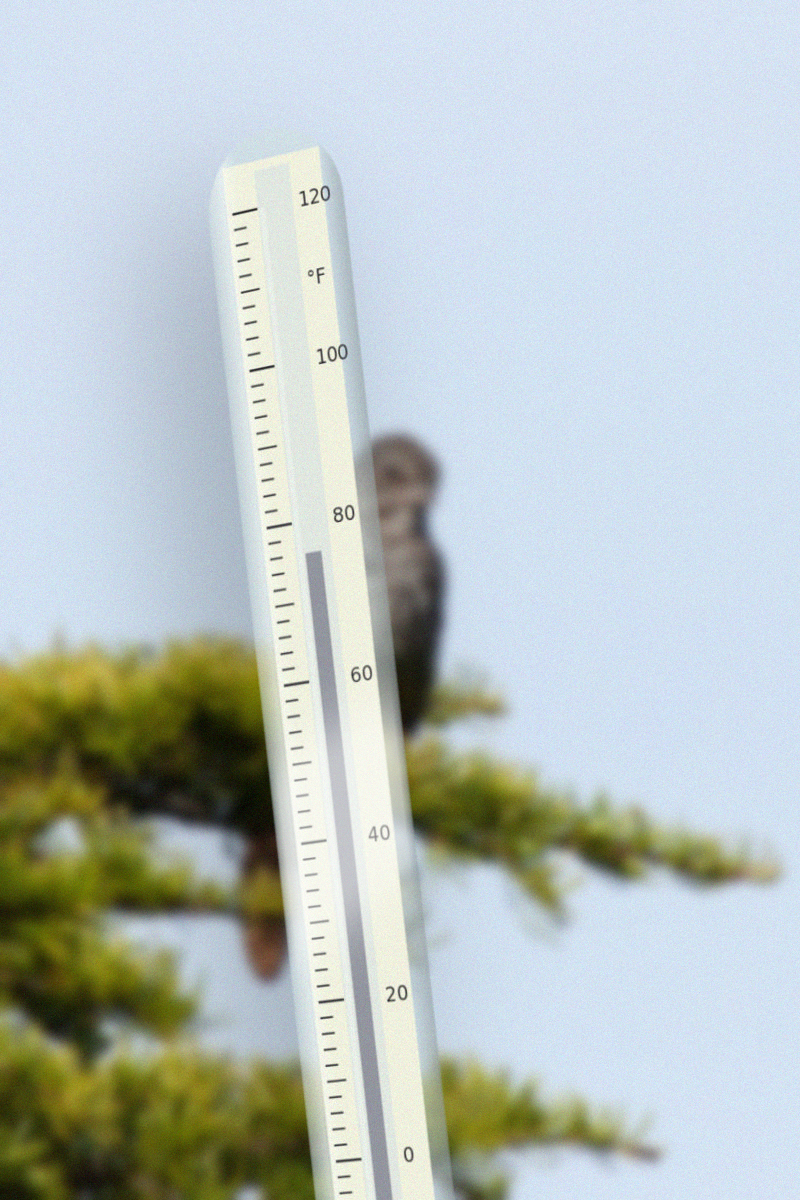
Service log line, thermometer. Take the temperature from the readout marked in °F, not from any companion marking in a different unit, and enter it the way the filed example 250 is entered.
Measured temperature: 76
